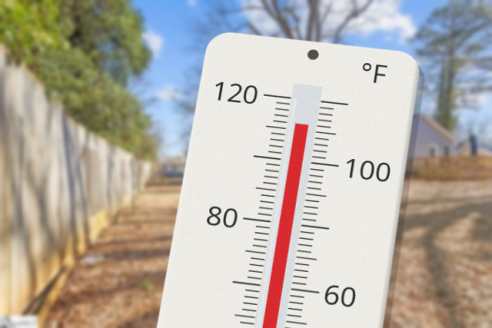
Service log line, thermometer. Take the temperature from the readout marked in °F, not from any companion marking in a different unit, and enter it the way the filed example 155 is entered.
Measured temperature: 112
